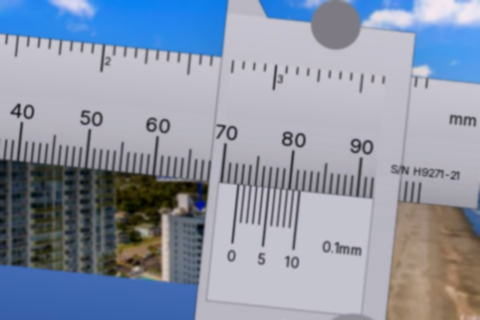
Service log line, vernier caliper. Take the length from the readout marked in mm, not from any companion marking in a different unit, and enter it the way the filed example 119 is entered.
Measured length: 72.5
